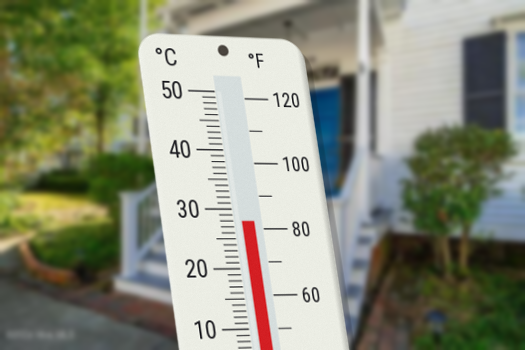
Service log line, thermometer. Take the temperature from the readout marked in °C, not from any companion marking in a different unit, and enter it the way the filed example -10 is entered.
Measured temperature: 28
